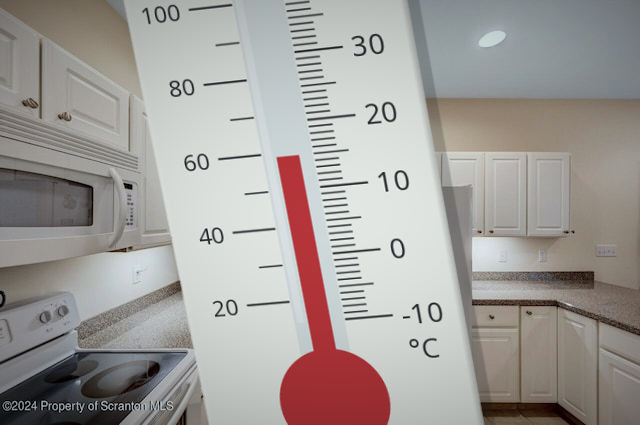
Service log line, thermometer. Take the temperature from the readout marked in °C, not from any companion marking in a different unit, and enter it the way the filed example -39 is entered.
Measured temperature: 15
